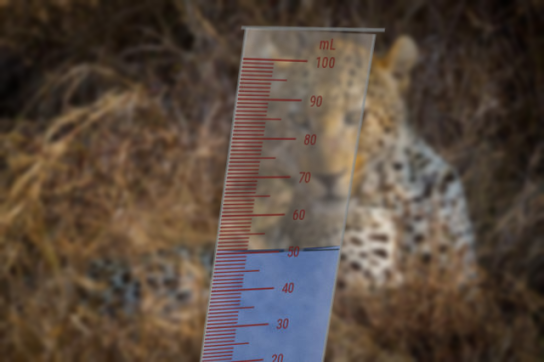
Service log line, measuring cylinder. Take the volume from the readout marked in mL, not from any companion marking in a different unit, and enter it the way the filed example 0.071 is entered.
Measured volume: 50
